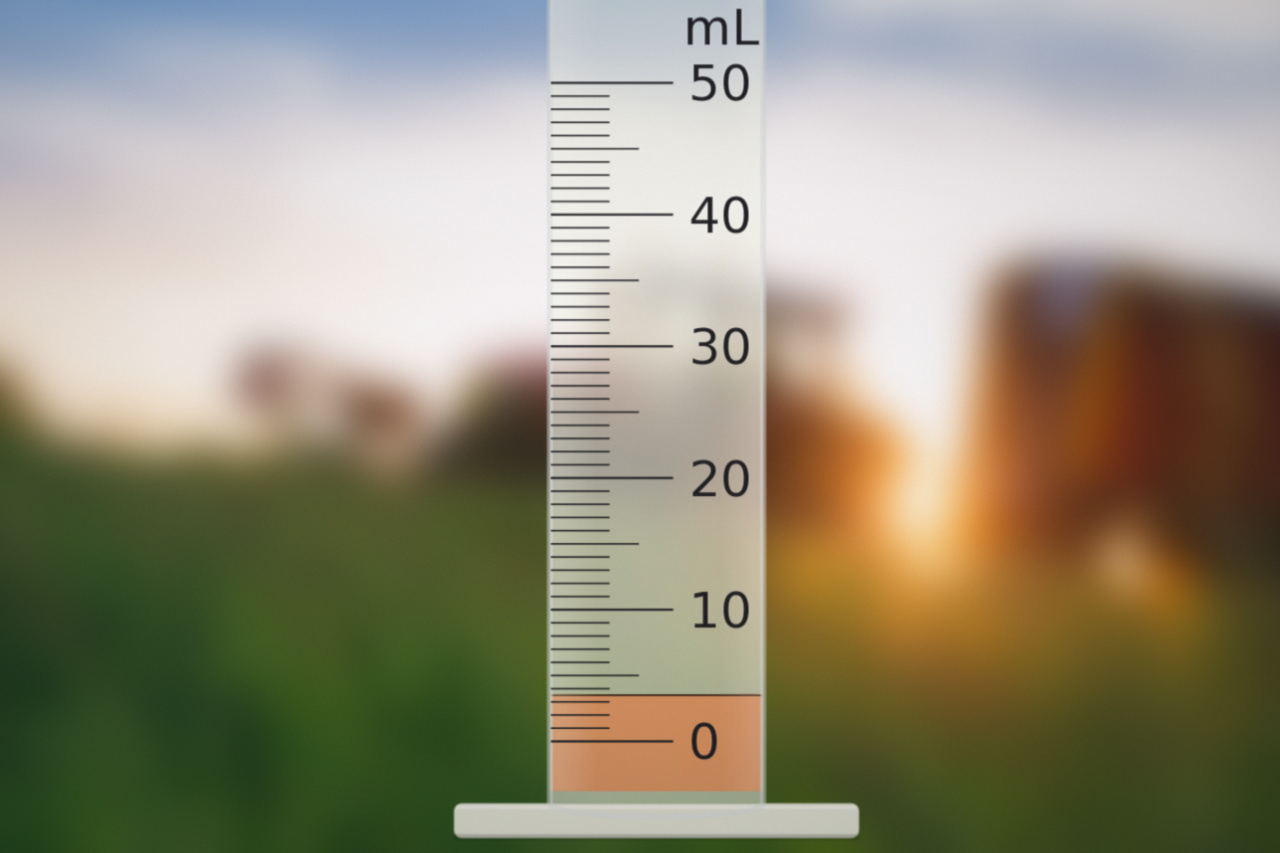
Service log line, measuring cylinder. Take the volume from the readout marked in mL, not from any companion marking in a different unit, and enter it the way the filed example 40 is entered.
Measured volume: 3.5
